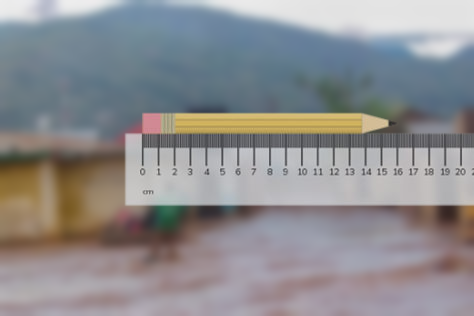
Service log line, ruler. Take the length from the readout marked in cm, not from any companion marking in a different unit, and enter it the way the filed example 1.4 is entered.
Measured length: 16
